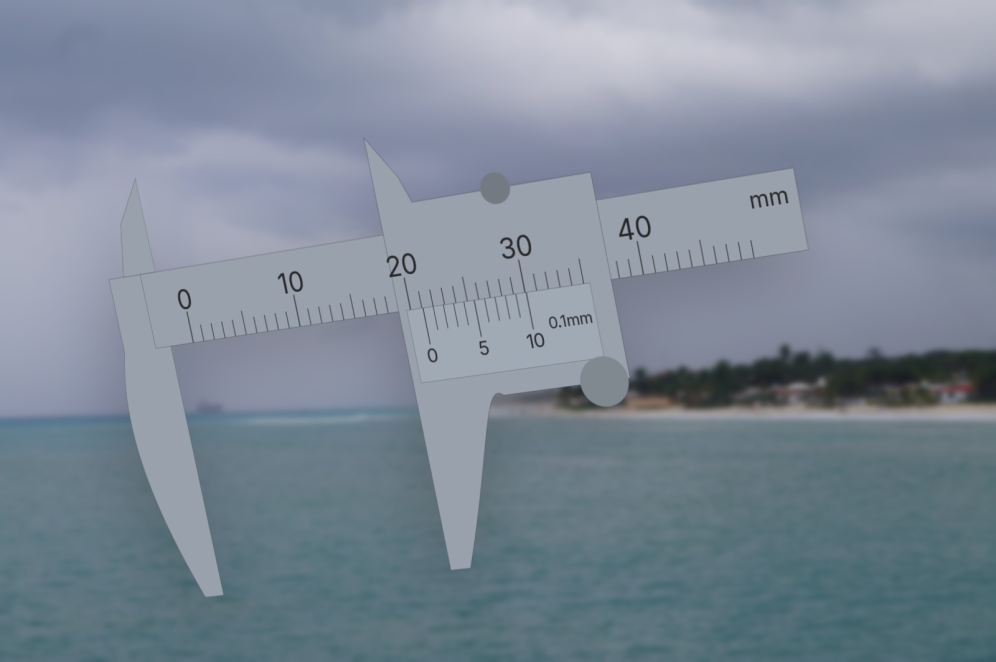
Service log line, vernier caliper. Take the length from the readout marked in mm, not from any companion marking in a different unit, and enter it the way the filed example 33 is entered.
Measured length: 21.1
